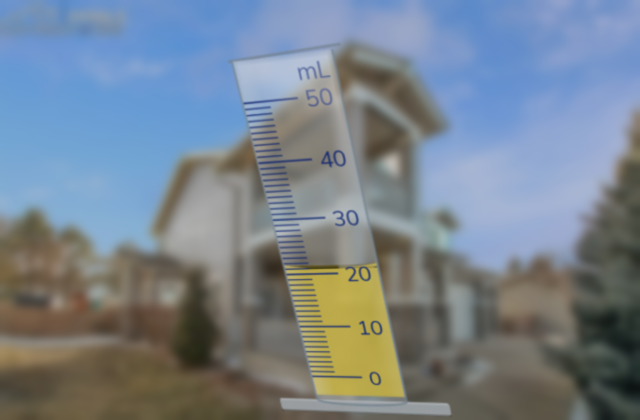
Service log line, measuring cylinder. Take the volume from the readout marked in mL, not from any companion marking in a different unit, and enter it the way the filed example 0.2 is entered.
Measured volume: 21
